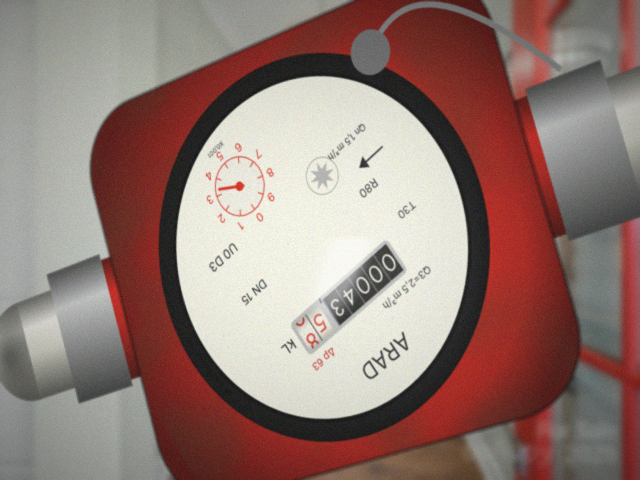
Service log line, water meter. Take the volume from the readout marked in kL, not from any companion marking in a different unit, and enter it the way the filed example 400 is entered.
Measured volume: 43.583
